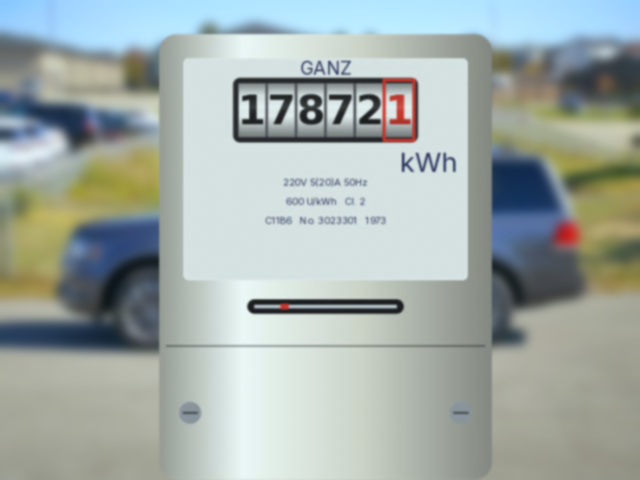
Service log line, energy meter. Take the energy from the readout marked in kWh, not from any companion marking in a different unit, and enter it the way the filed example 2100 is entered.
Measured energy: 17872.1
